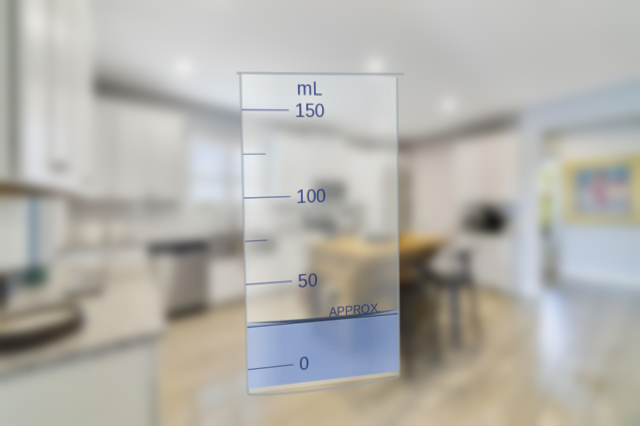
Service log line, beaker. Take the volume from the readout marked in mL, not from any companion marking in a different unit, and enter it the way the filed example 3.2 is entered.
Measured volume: 25
